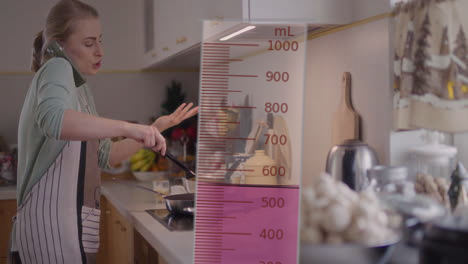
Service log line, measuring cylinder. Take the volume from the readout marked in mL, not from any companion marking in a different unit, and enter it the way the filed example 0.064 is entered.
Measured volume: 550
